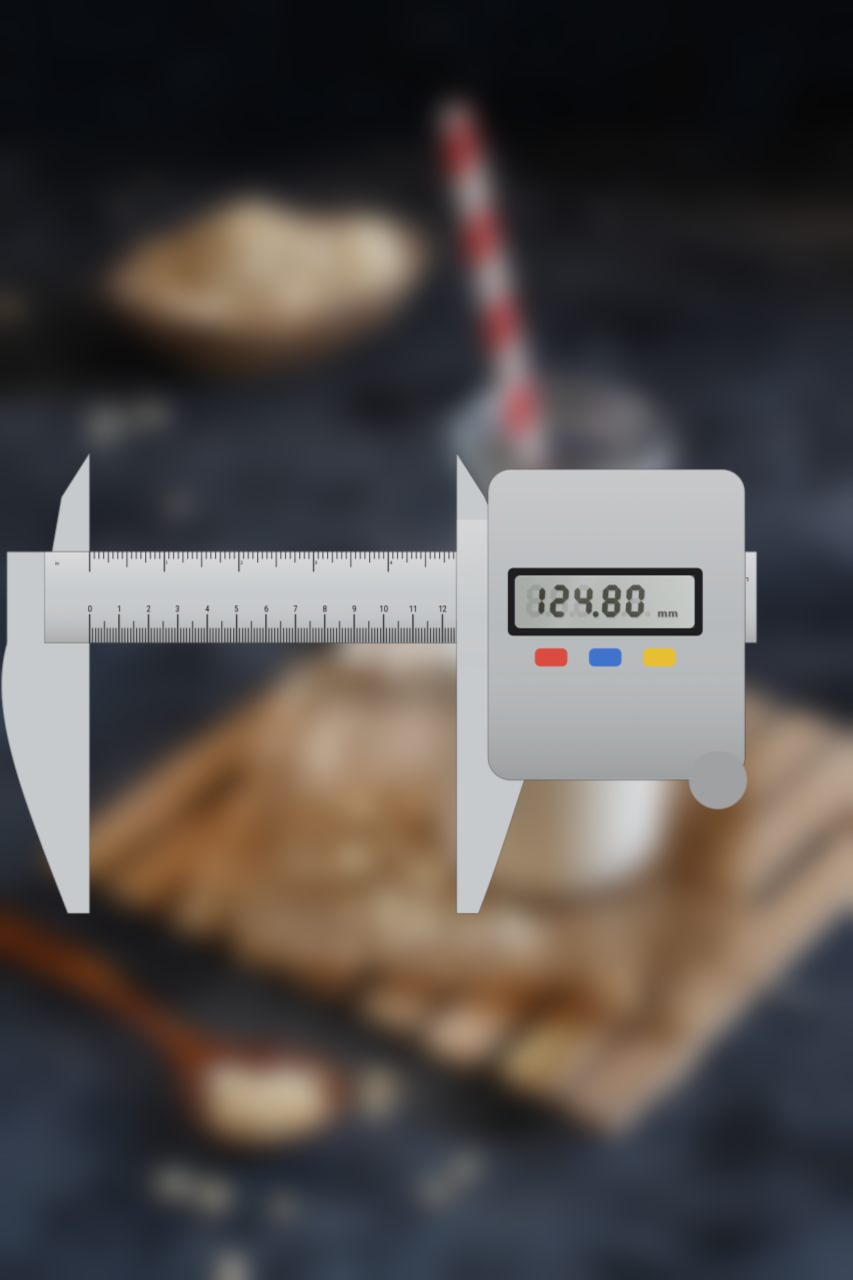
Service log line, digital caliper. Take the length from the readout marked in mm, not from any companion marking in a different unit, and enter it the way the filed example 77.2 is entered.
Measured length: 124.80
